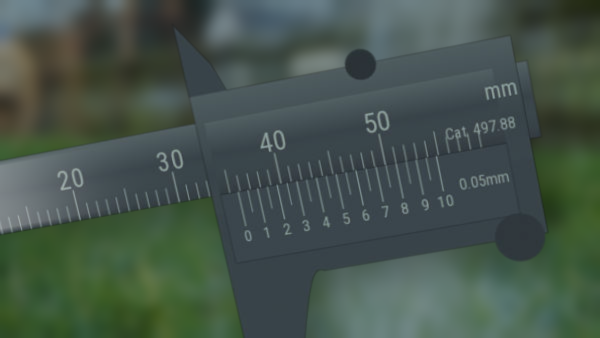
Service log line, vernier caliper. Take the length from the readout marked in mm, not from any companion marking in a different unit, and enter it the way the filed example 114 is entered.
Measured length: 35.8
